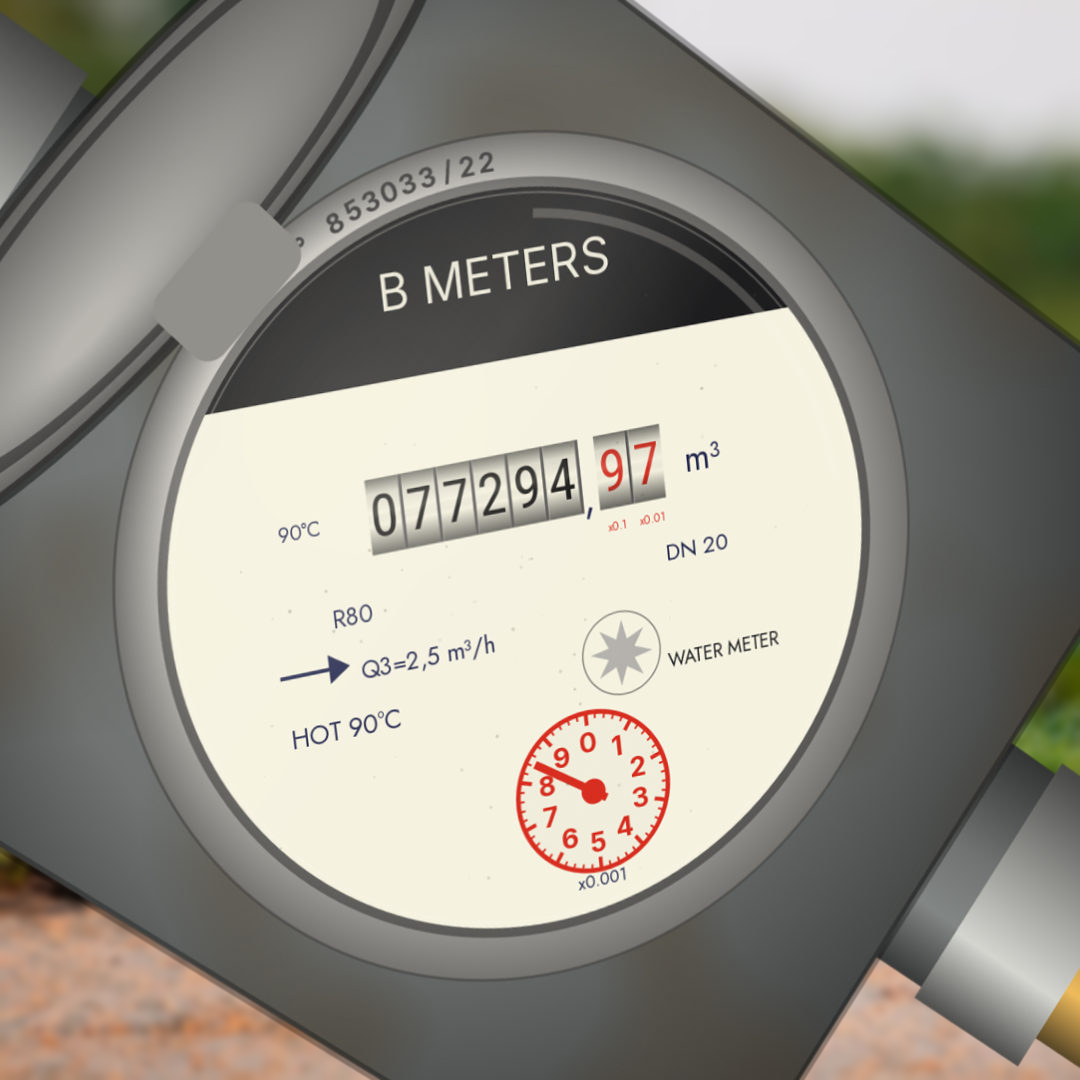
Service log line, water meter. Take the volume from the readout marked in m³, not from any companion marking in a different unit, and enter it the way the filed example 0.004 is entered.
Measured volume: 77294.978
